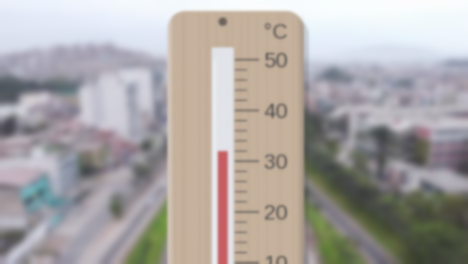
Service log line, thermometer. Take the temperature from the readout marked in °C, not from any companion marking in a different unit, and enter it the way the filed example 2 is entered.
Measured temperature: 32
